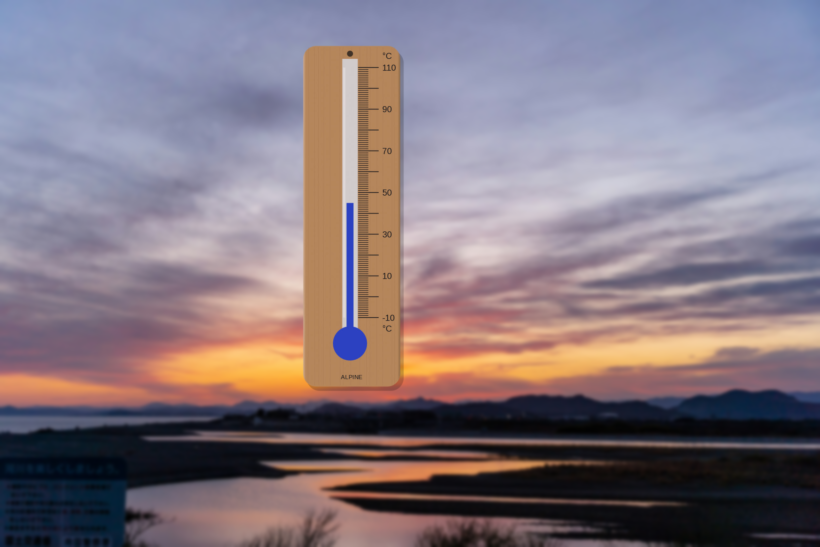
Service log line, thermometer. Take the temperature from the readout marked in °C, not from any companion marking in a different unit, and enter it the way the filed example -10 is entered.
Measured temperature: 45
